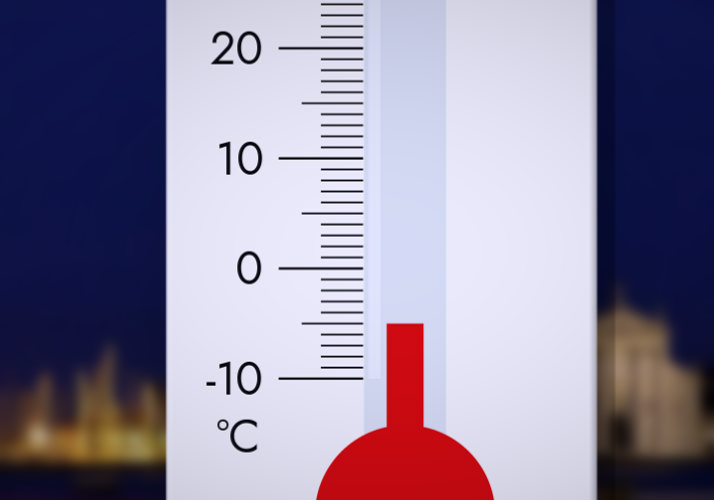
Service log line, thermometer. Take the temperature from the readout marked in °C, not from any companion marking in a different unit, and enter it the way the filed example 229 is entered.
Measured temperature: -5
